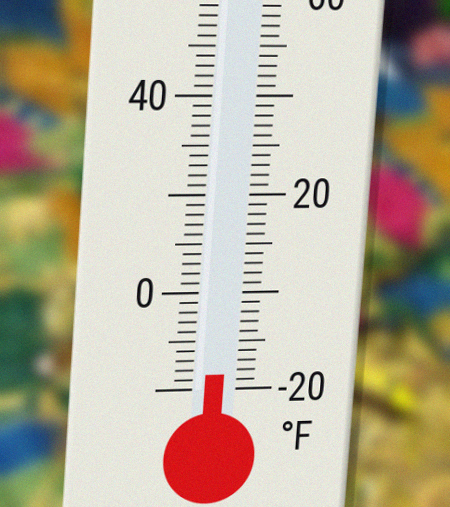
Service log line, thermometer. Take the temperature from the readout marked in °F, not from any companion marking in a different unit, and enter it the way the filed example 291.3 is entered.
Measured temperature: -17
